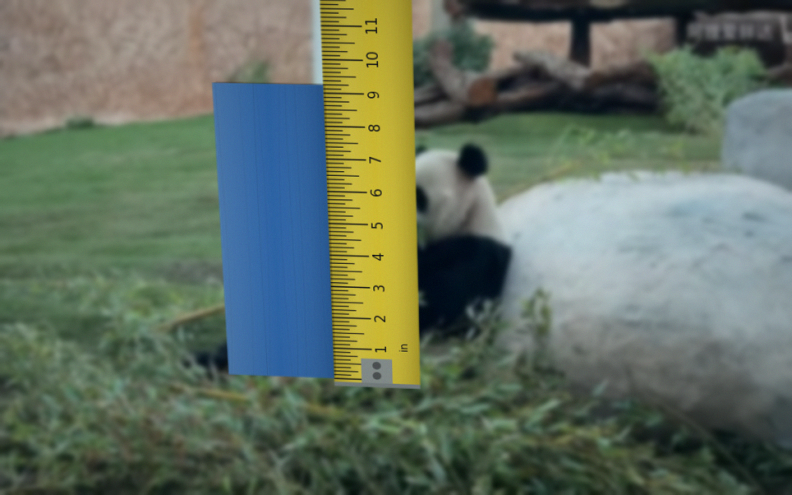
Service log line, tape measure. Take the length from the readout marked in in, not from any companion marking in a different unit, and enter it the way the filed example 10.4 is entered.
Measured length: 9.25
